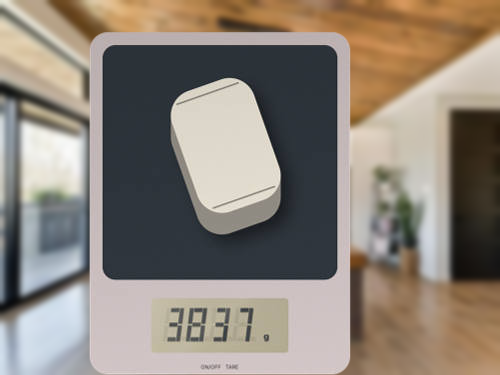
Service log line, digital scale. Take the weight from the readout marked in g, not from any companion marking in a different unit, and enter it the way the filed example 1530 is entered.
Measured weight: 3837
